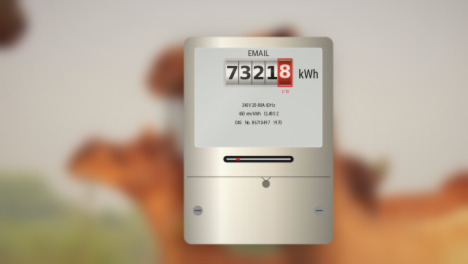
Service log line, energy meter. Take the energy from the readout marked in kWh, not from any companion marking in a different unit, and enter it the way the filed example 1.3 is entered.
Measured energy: 7321.8
